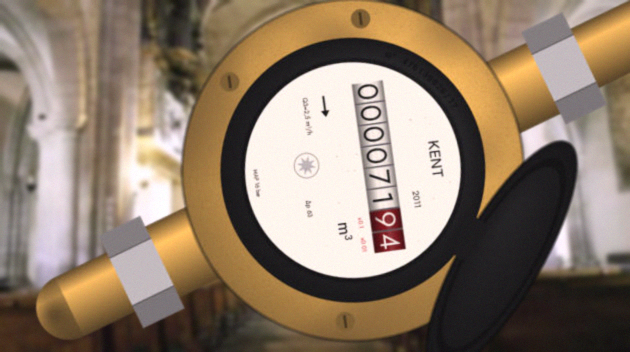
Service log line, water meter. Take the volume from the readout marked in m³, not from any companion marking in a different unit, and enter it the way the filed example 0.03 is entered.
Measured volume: 71.94
